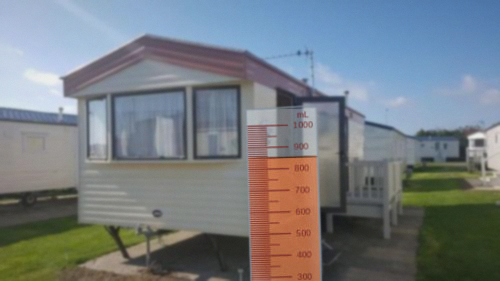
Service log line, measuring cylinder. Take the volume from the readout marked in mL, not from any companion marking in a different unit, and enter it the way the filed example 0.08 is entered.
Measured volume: 850
